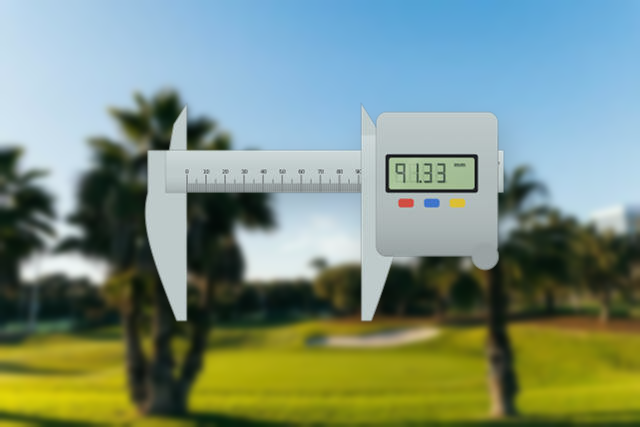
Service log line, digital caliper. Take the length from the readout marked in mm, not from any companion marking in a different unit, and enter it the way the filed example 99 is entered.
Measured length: 91.33
